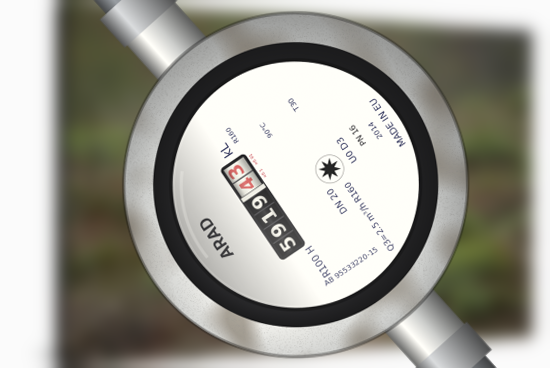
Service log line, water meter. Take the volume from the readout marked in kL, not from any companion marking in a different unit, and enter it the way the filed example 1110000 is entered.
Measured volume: 5919.43
